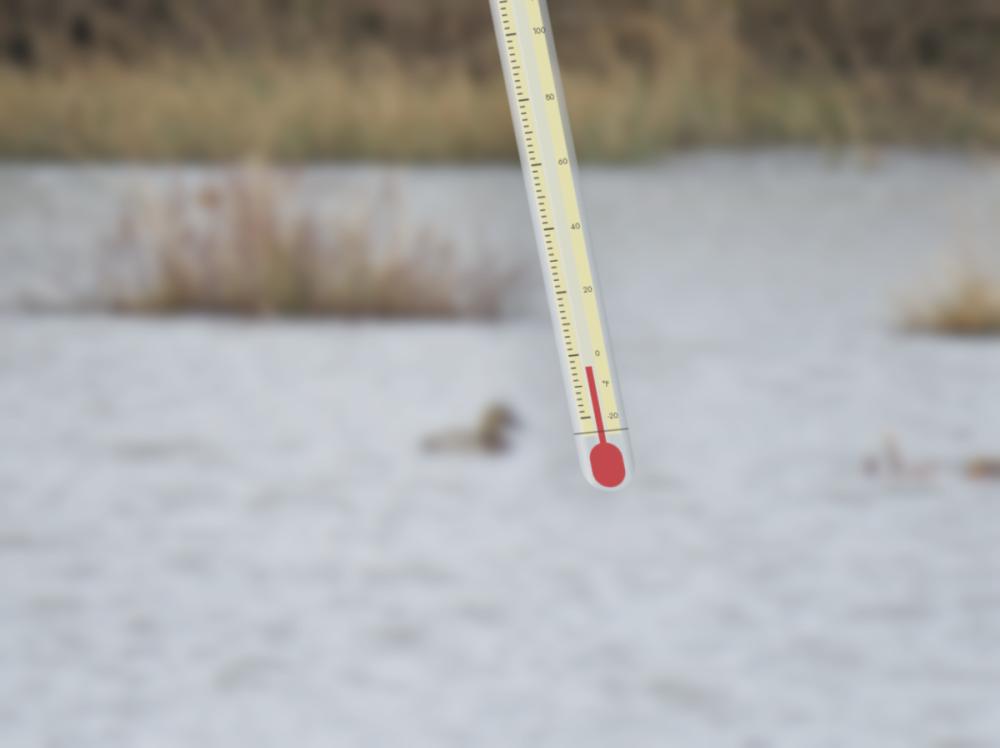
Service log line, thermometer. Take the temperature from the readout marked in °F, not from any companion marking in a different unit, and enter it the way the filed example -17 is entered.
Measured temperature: -4
